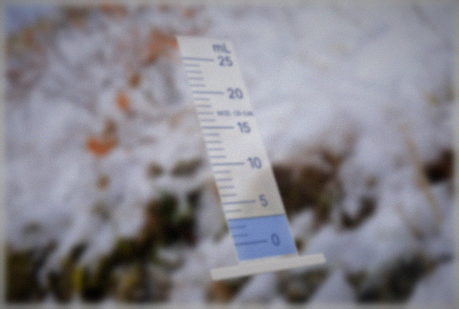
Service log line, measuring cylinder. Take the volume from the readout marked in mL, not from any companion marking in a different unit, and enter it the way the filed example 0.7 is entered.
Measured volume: 3
